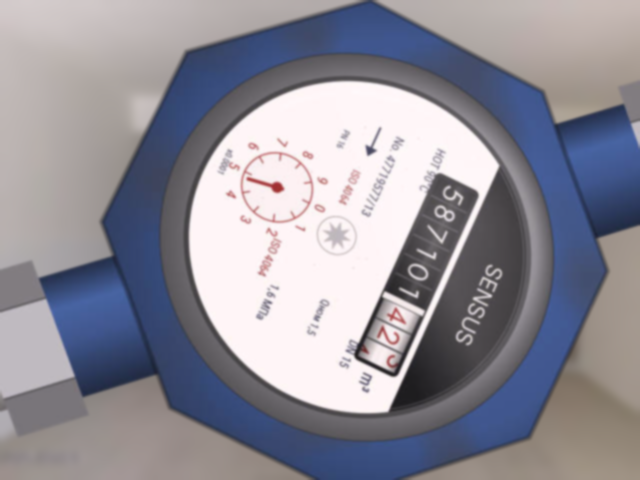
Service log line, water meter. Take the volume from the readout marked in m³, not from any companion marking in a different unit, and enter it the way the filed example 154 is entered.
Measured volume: 587101.4234
